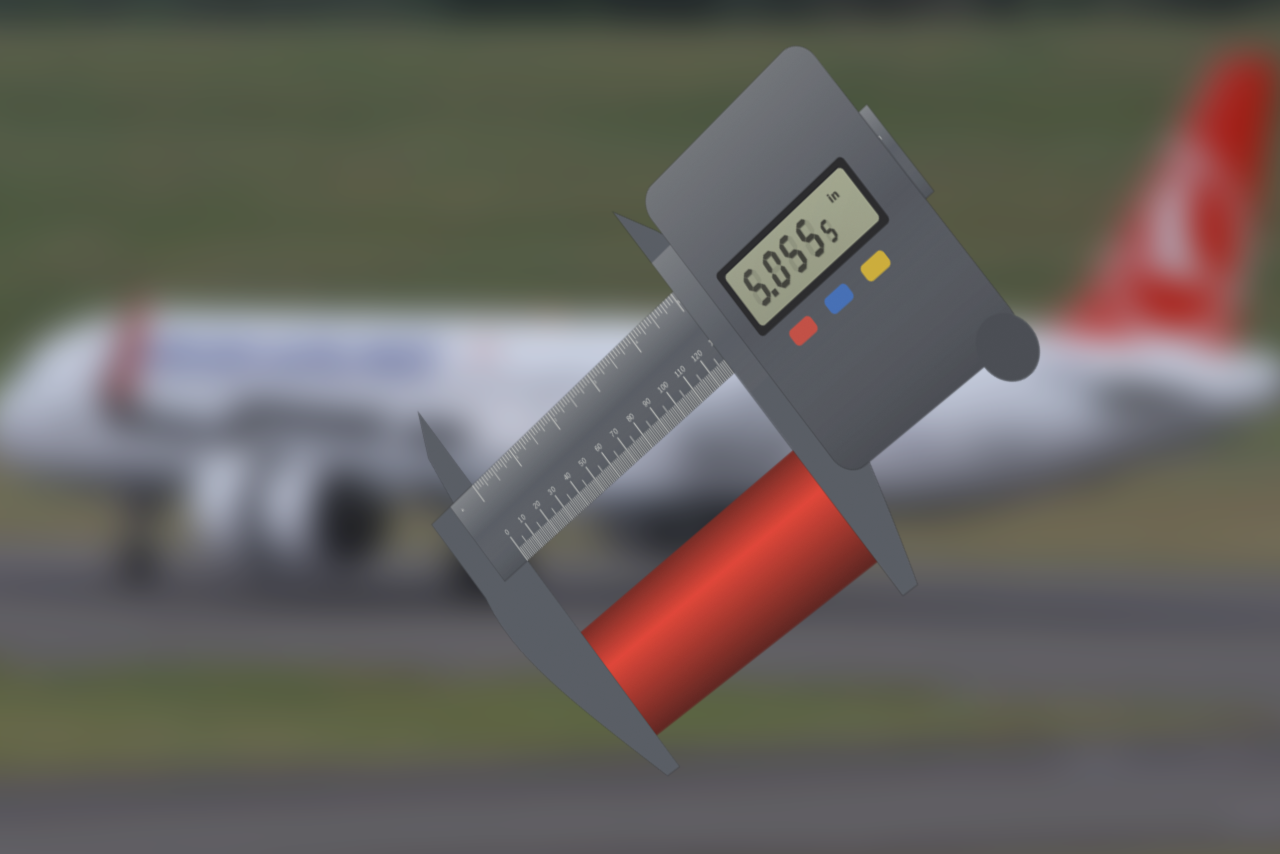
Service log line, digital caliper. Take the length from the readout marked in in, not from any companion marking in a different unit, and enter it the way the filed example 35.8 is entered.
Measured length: 5.0555
